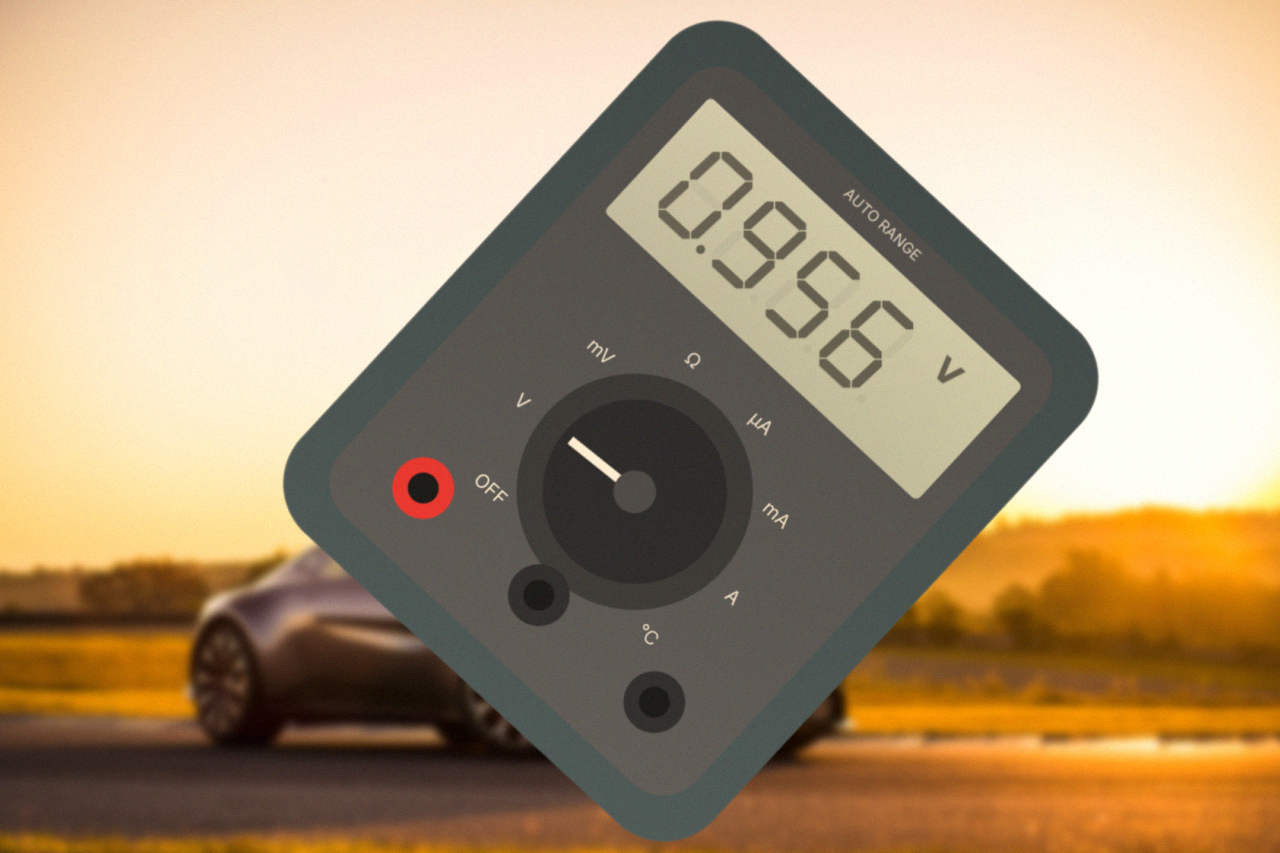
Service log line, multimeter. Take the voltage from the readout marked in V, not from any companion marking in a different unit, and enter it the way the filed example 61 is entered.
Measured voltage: 0.956
